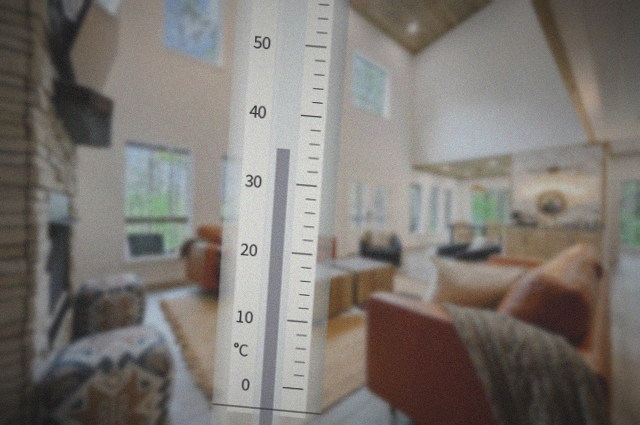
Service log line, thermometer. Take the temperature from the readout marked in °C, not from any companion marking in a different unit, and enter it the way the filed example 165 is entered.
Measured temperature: 35
